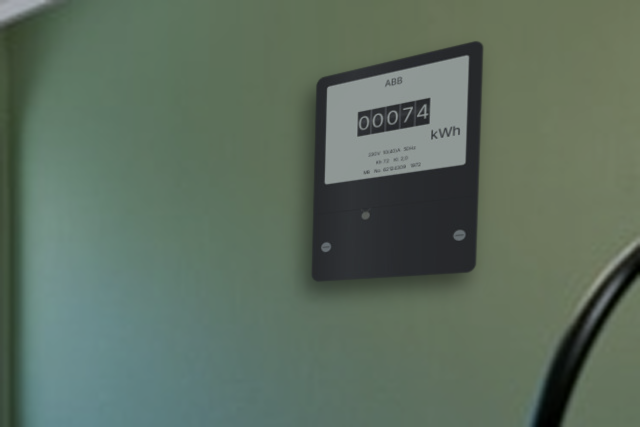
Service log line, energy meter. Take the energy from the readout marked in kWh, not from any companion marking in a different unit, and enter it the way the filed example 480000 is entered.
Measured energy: 74
